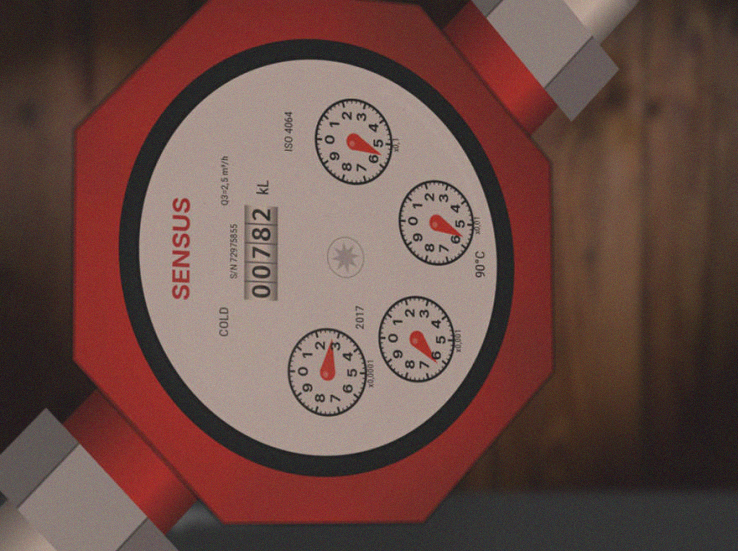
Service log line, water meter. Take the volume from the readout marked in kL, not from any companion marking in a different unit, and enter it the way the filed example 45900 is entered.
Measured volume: 782.5562
